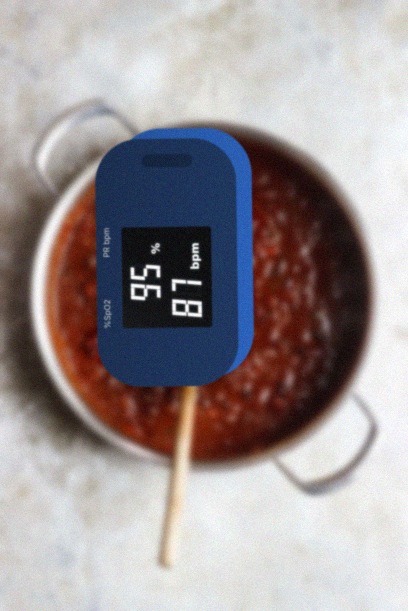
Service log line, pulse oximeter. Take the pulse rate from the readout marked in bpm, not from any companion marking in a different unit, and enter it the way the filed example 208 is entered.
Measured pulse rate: 87
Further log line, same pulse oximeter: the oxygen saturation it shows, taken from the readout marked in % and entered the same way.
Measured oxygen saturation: 95
